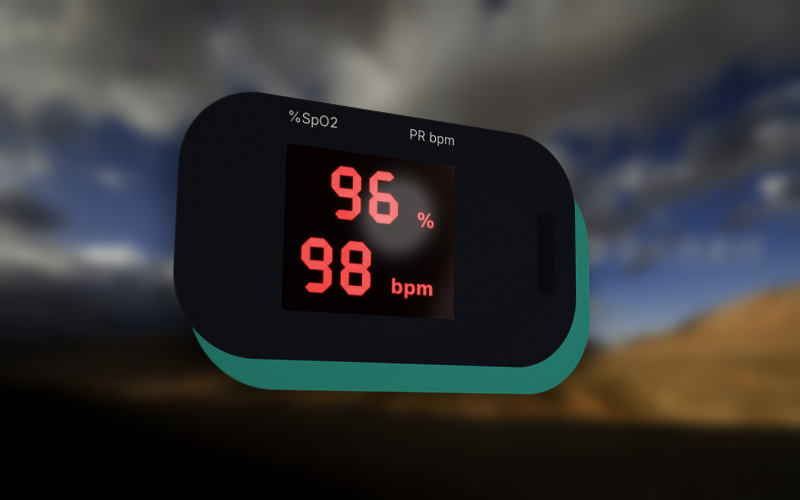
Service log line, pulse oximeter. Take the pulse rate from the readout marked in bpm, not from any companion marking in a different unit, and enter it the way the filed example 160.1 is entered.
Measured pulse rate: 98
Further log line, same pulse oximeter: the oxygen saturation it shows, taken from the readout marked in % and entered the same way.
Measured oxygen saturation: 96
